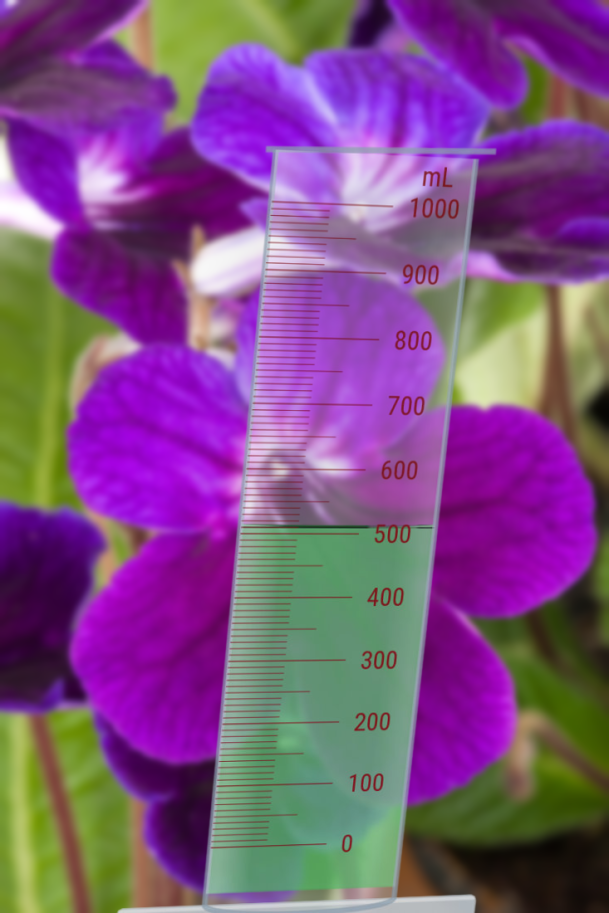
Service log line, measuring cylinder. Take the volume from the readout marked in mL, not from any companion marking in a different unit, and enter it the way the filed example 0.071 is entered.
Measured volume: 510
